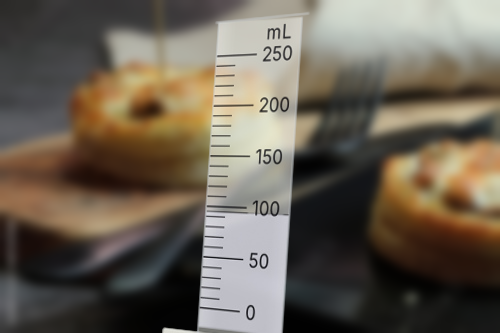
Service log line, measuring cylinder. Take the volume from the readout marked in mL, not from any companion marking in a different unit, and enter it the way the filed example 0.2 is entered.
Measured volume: 95
